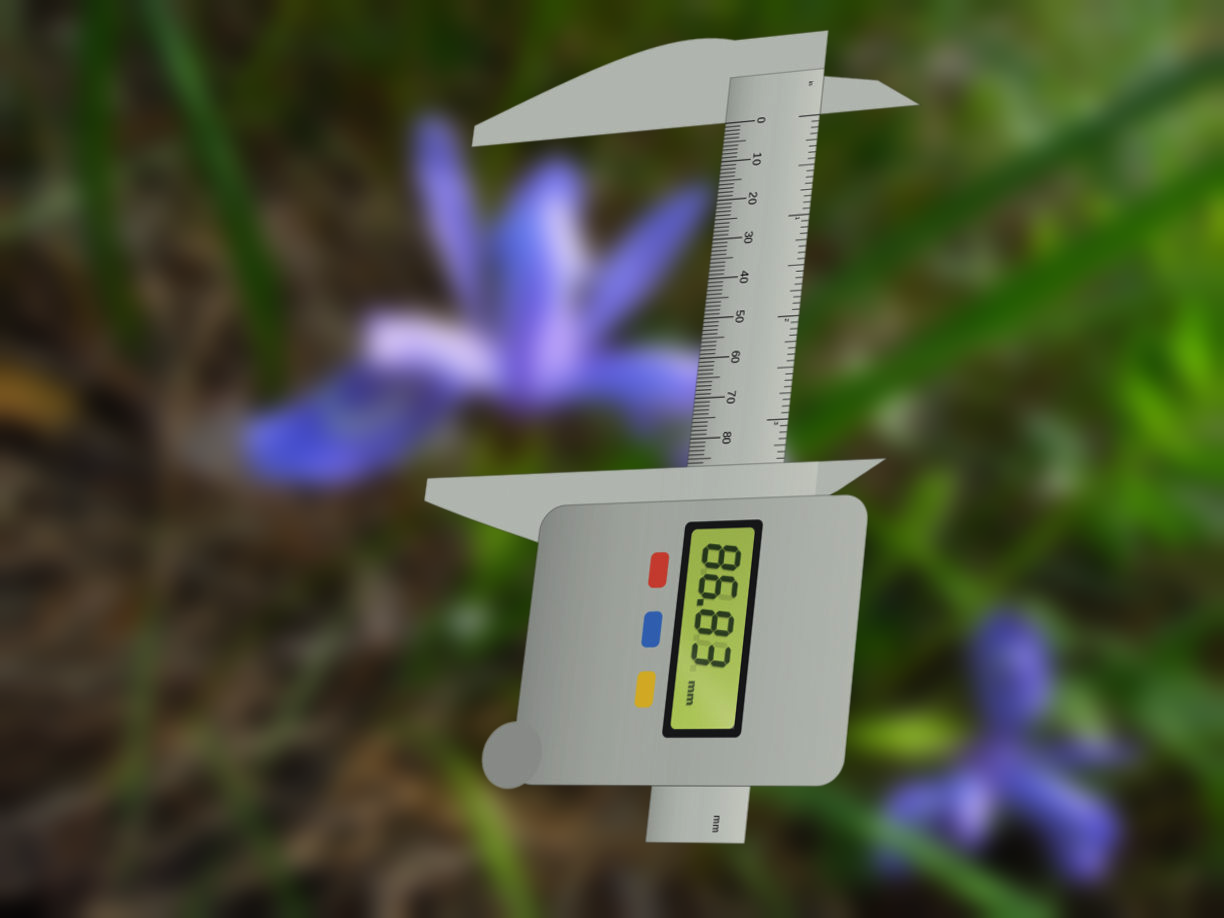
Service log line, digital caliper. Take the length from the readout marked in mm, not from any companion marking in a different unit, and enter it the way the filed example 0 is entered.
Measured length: 86.83
